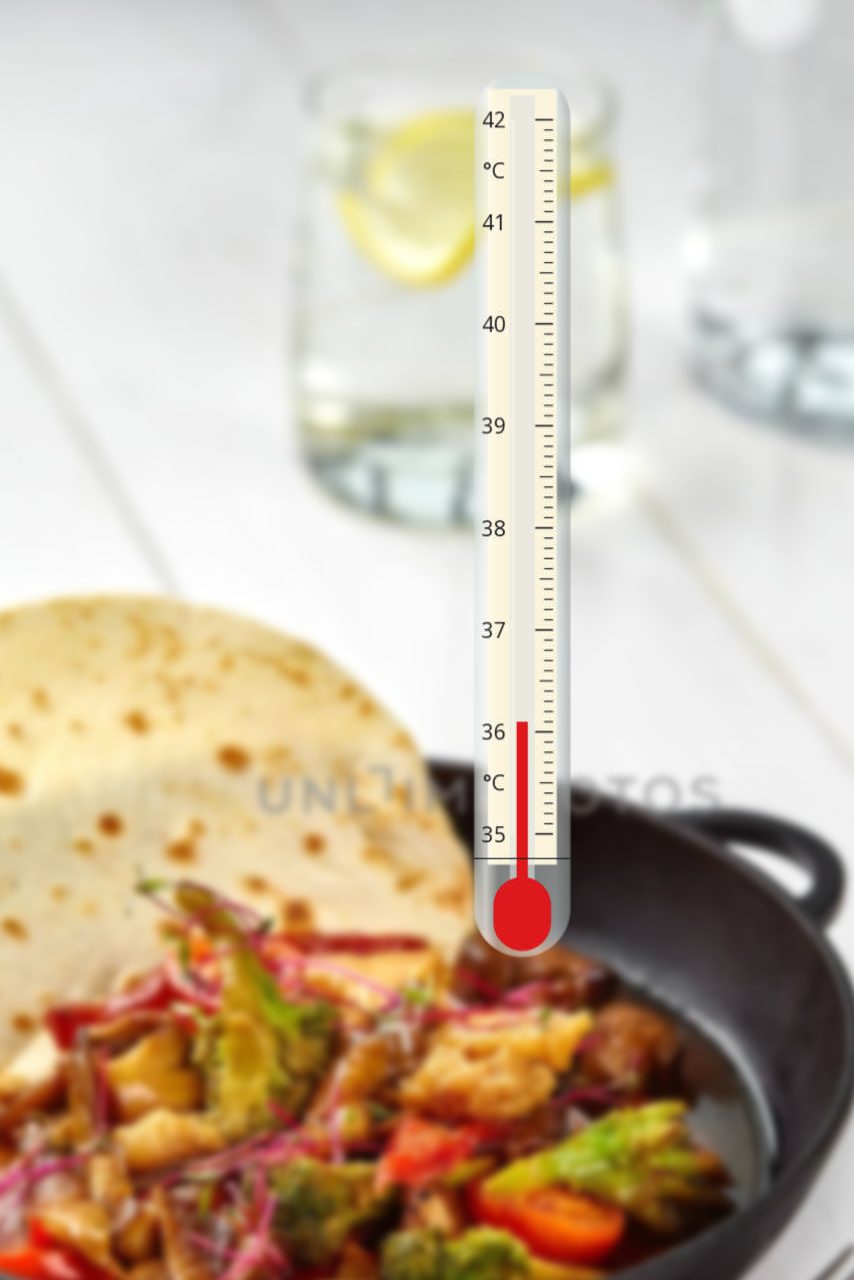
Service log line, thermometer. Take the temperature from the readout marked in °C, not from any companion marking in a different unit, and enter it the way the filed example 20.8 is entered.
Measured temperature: 36.1
